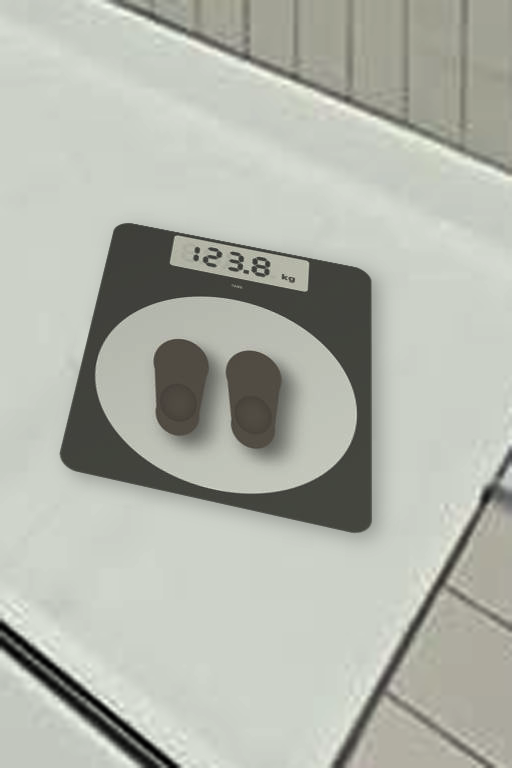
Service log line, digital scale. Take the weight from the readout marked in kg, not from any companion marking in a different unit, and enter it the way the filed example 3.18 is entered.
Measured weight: 123.8
